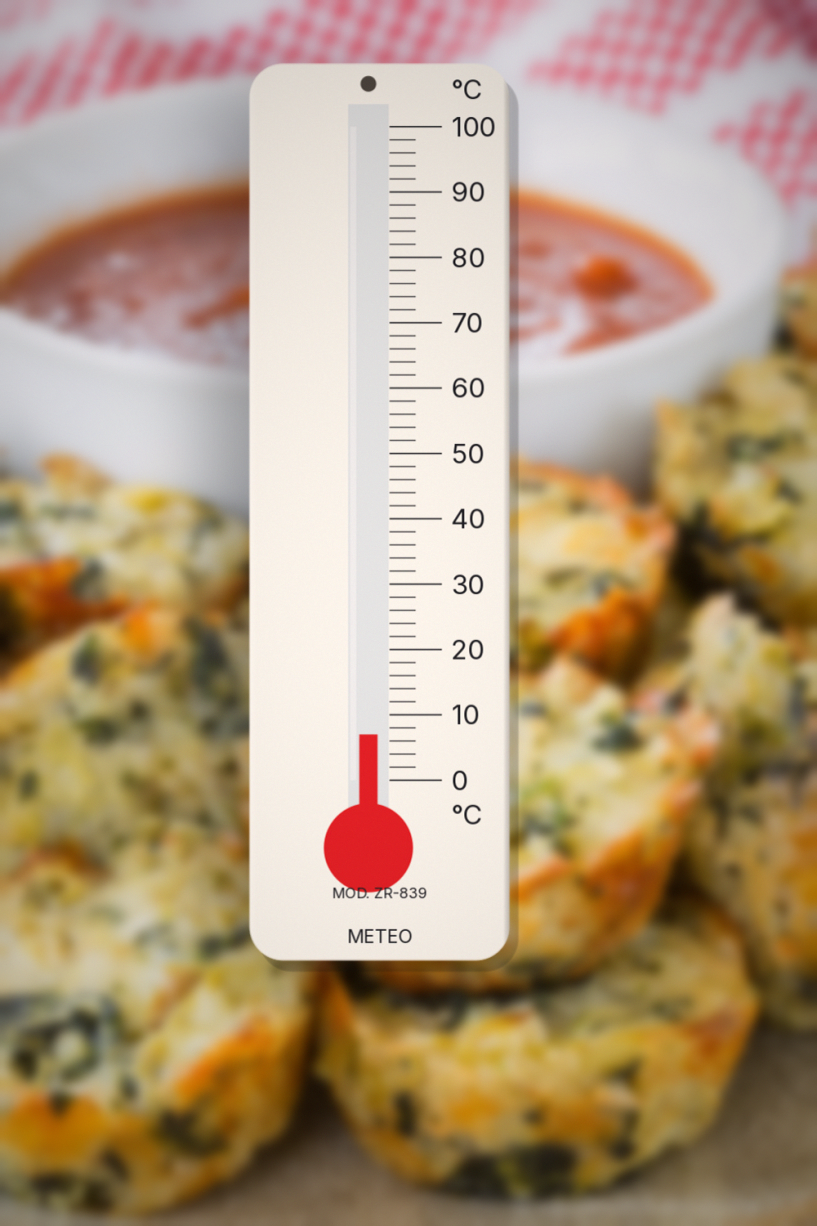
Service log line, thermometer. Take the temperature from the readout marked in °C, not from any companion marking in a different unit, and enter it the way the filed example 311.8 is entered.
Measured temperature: 7
